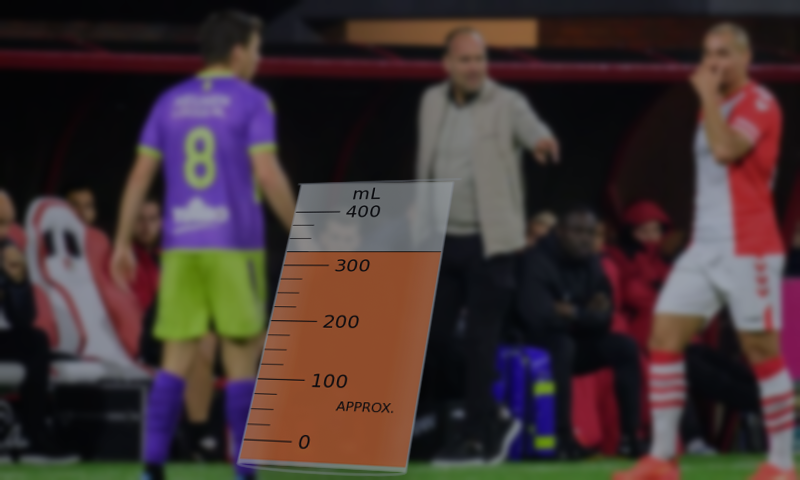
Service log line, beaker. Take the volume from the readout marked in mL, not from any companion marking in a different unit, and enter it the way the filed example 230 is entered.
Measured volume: 325
